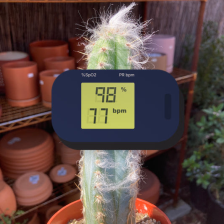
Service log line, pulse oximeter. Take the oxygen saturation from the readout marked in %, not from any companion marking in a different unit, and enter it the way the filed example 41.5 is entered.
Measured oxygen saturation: 98
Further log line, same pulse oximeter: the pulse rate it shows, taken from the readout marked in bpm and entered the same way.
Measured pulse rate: 77
